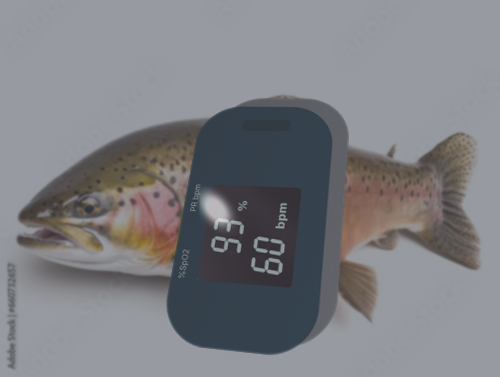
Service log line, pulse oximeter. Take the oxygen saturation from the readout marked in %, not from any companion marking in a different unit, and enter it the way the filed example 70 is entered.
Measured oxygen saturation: 93
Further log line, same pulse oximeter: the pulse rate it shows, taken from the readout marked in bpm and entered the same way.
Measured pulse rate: 60
